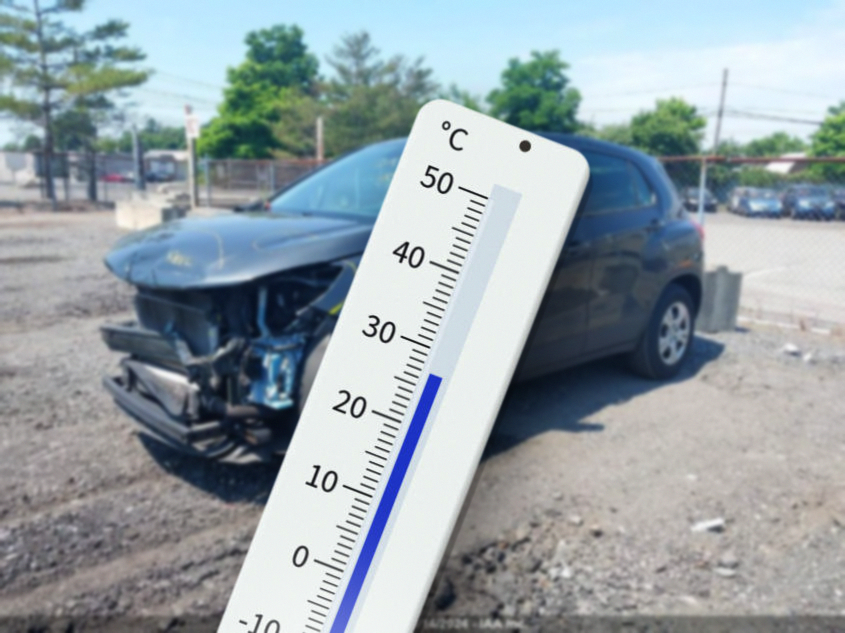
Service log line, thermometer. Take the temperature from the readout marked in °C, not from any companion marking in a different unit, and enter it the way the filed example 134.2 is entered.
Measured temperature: 27
